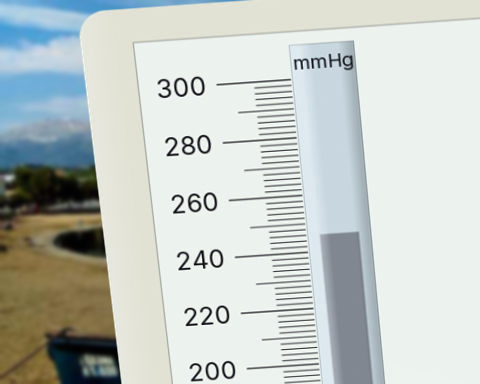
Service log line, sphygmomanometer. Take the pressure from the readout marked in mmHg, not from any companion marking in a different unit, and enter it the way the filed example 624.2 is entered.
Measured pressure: 246
